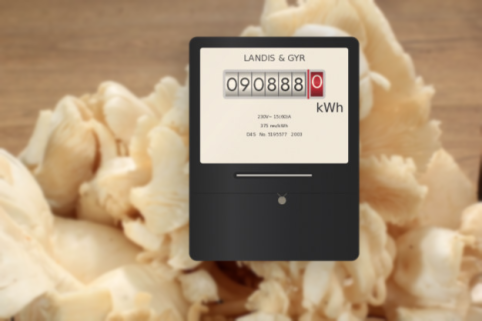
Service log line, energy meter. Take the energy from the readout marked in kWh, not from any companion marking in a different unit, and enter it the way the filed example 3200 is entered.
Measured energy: 90888.0
